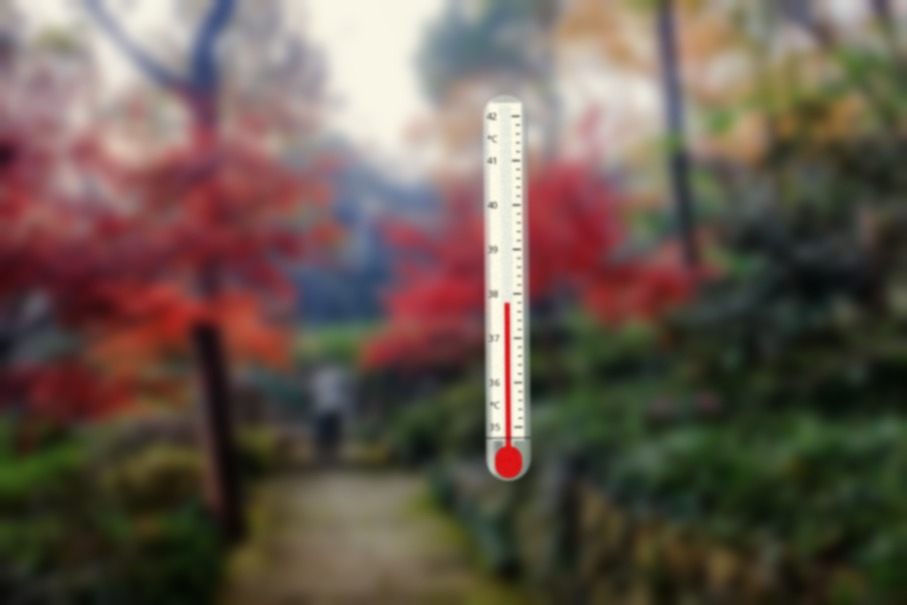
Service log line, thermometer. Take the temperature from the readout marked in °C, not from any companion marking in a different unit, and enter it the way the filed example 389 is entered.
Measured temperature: 37.8
